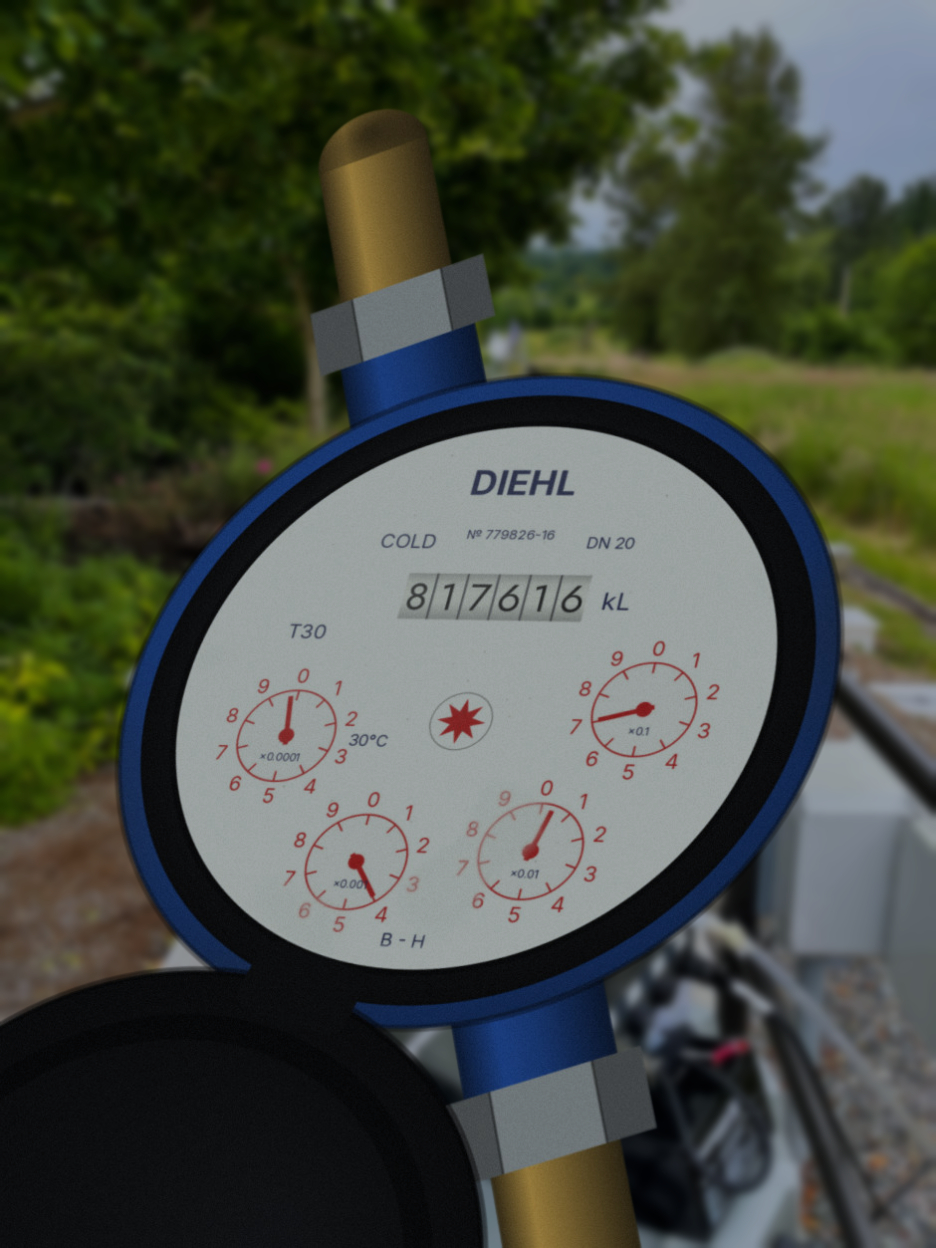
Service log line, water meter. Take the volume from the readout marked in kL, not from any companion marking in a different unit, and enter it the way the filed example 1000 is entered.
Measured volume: 817616.7039
